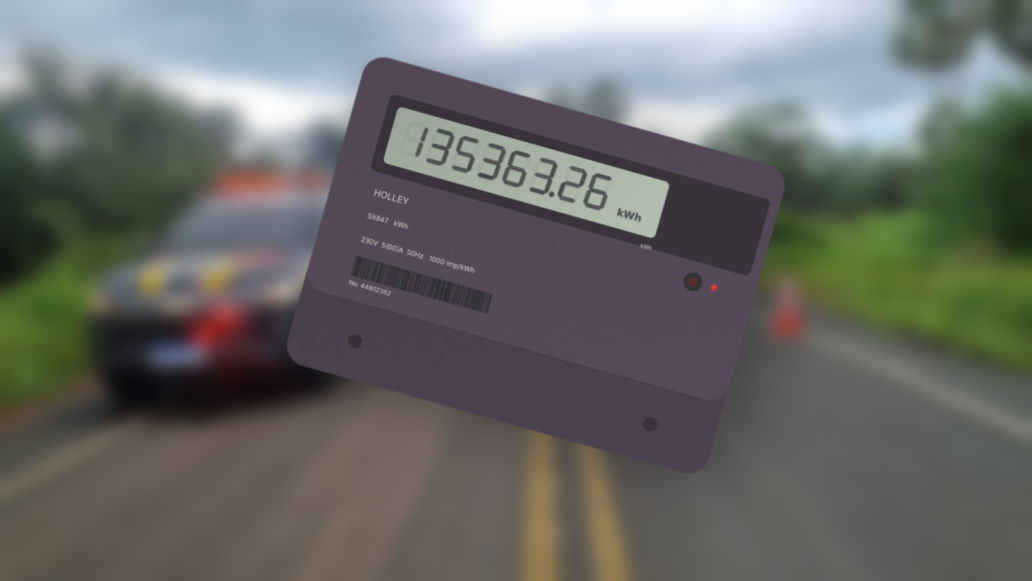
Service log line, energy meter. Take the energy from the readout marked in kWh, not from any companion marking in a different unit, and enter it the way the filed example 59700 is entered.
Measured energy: 135363.26
